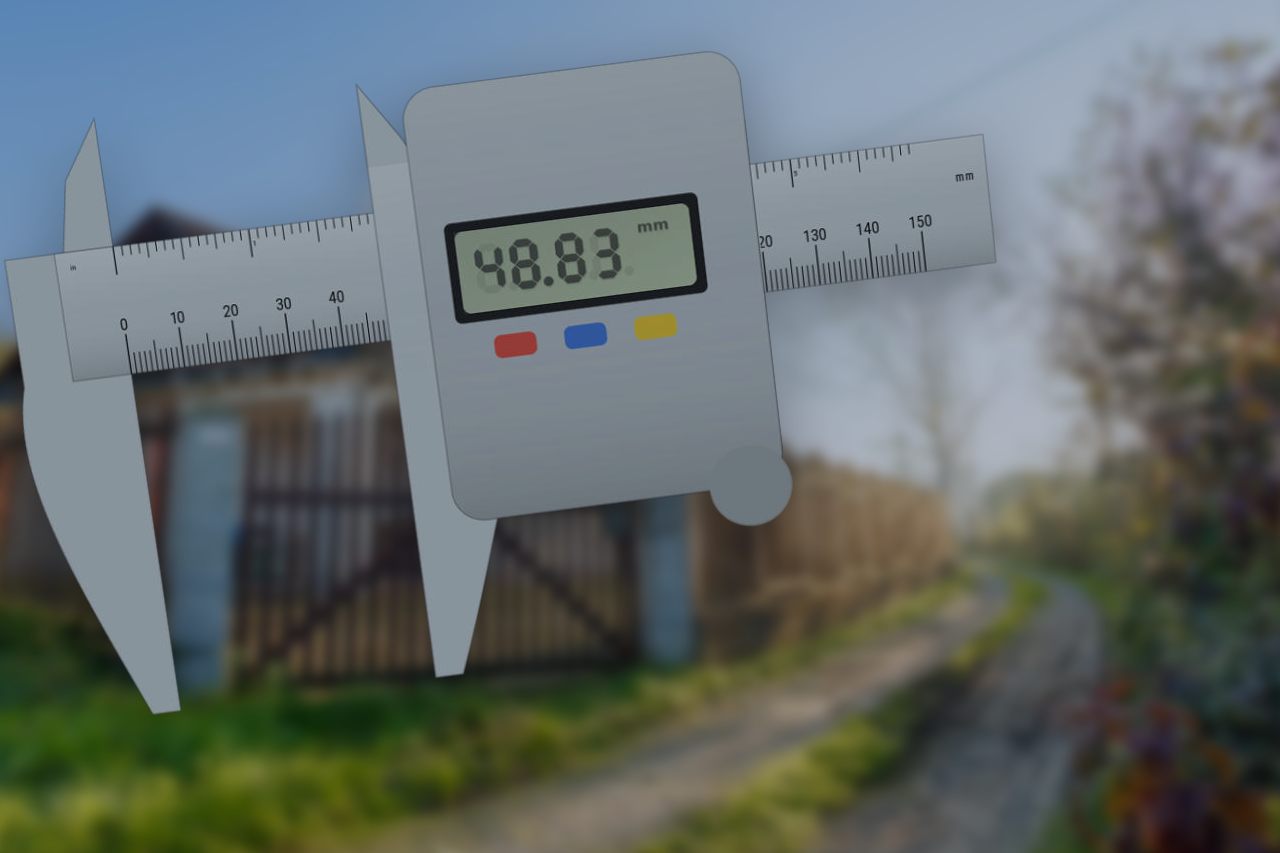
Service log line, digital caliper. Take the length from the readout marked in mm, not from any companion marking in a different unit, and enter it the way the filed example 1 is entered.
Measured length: 48.83
